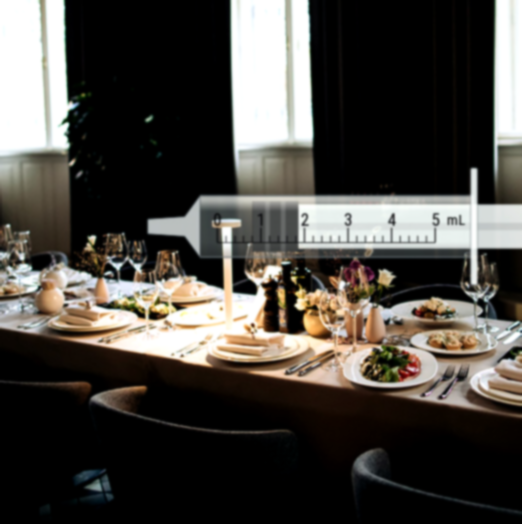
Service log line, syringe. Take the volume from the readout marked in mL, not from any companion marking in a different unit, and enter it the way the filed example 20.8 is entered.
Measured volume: 0.8
